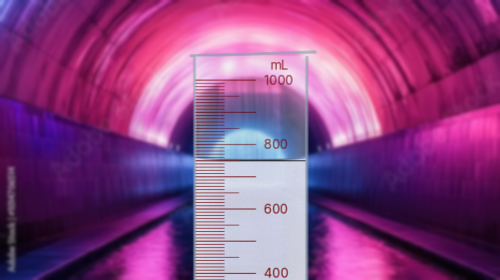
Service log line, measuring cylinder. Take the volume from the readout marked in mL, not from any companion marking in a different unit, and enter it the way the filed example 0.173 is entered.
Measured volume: 750
